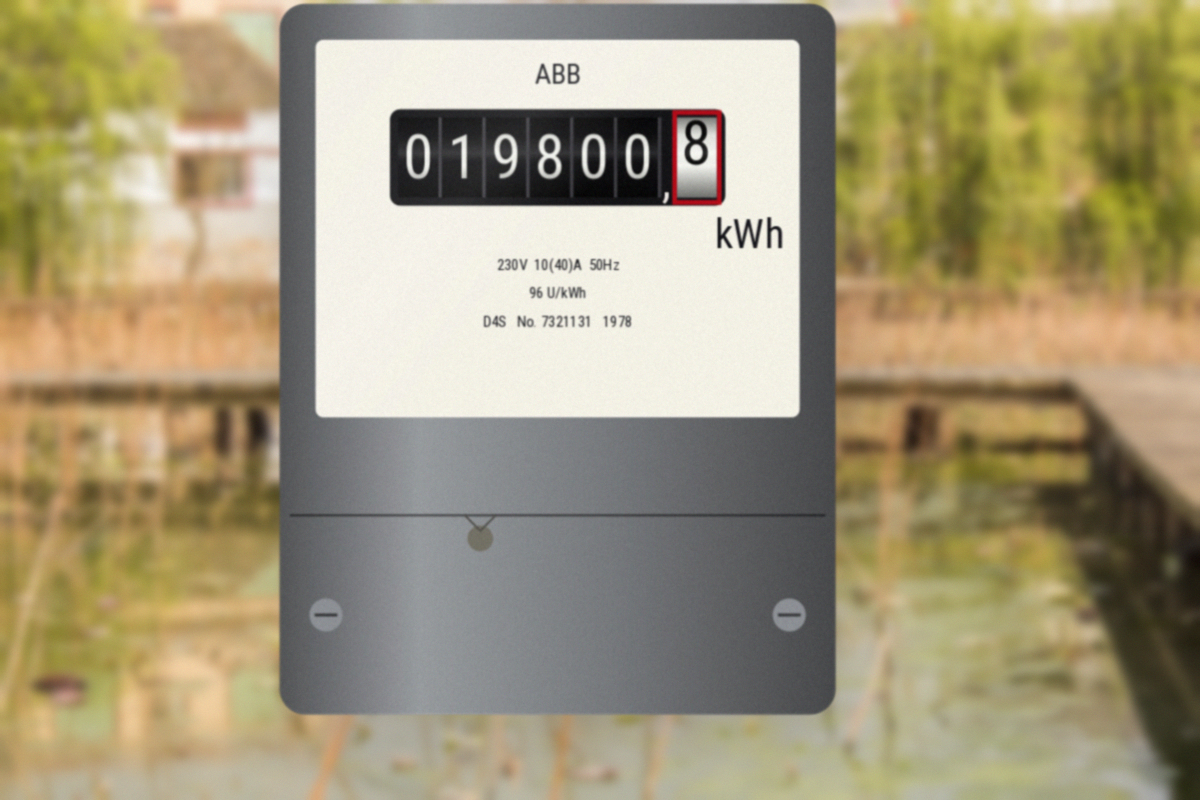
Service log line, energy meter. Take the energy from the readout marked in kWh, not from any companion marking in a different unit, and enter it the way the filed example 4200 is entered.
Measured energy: 19800.8
